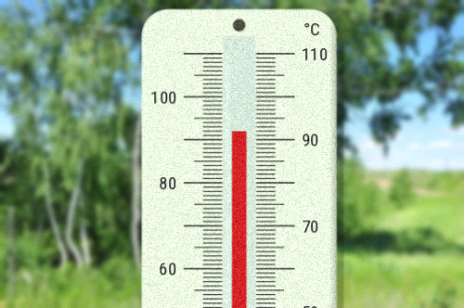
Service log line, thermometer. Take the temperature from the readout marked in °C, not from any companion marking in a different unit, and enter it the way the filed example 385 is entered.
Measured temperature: 92
